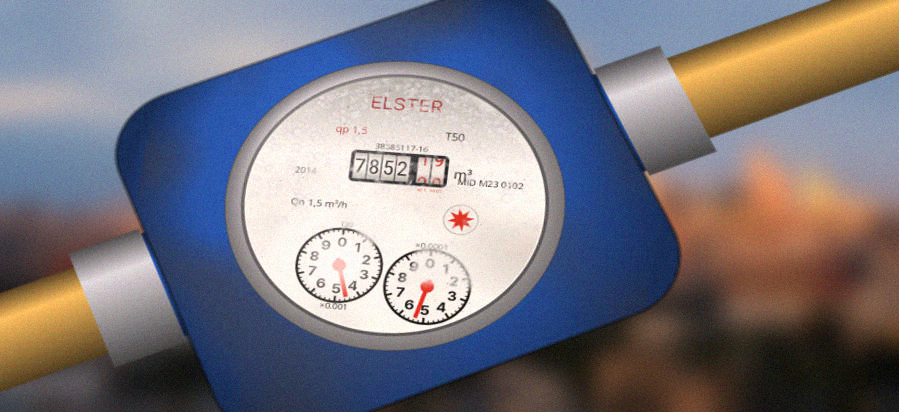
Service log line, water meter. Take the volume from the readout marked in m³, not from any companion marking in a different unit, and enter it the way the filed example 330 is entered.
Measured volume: 7852.1945
